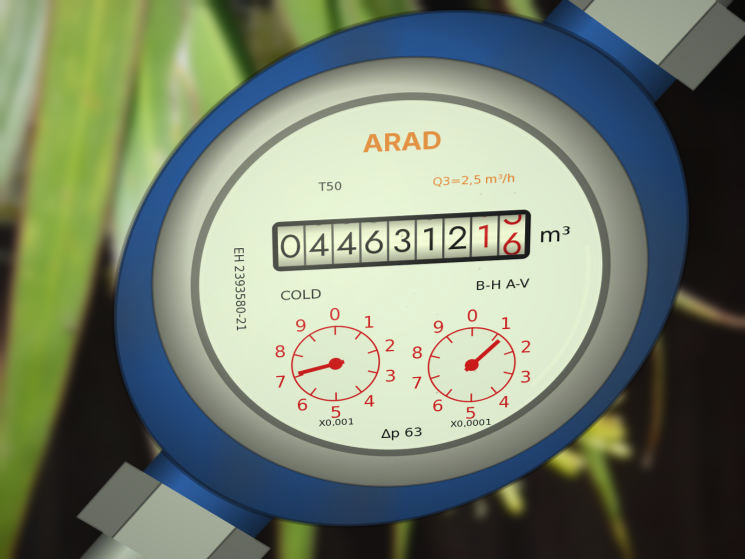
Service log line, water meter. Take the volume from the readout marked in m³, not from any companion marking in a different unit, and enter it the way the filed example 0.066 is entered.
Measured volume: 446312.1571
